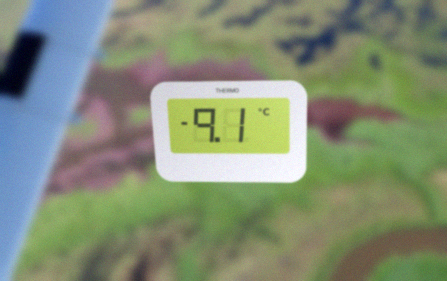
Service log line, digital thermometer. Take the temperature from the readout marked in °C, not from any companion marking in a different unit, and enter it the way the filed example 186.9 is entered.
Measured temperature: -9.1
